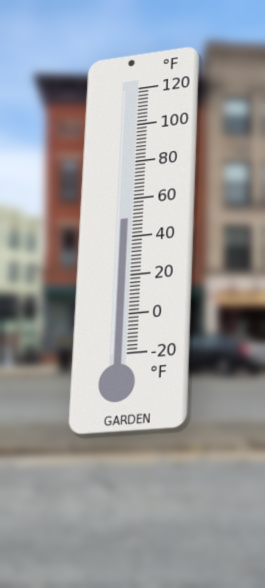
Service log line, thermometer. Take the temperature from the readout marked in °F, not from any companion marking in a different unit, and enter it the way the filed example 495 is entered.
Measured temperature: 50
